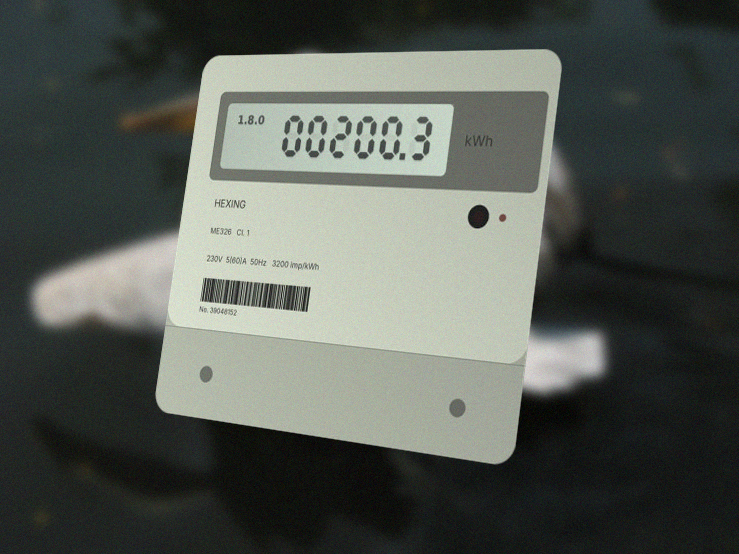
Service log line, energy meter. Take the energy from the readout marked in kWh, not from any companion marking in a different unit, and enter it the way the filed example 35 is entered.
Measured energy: 200.3
